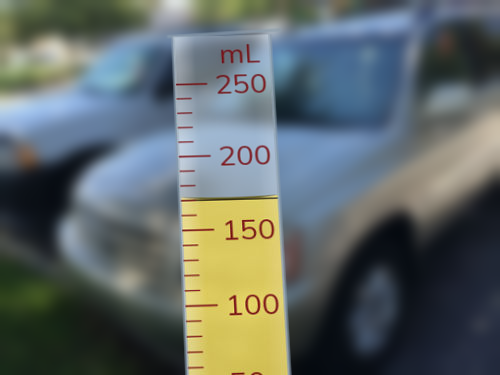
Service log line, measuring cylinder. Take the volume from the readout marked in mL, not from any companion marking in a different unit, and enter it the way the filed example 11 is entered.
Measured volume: 170
